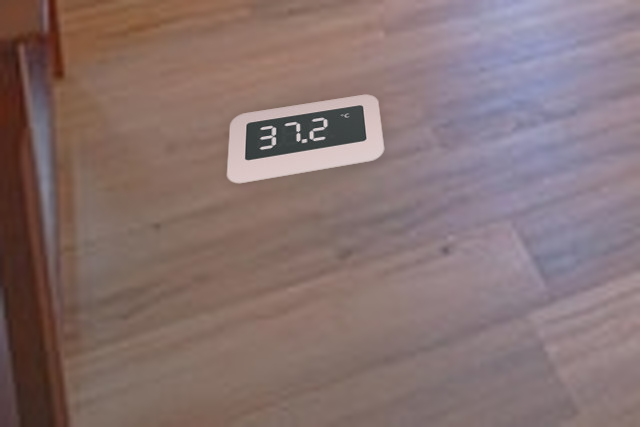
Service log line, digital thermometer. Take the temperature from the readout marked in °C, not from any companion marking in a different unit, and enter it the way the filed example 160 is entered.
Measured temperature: 37.2
